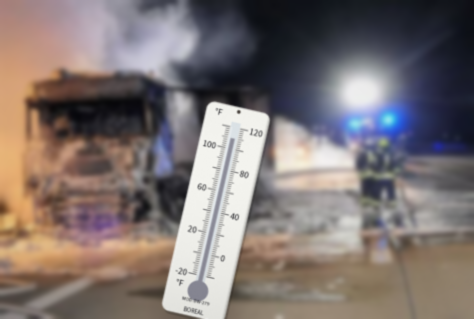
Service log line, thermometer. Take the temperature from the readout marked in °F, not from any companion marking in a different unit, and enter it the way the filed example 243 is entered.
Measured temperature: 110
